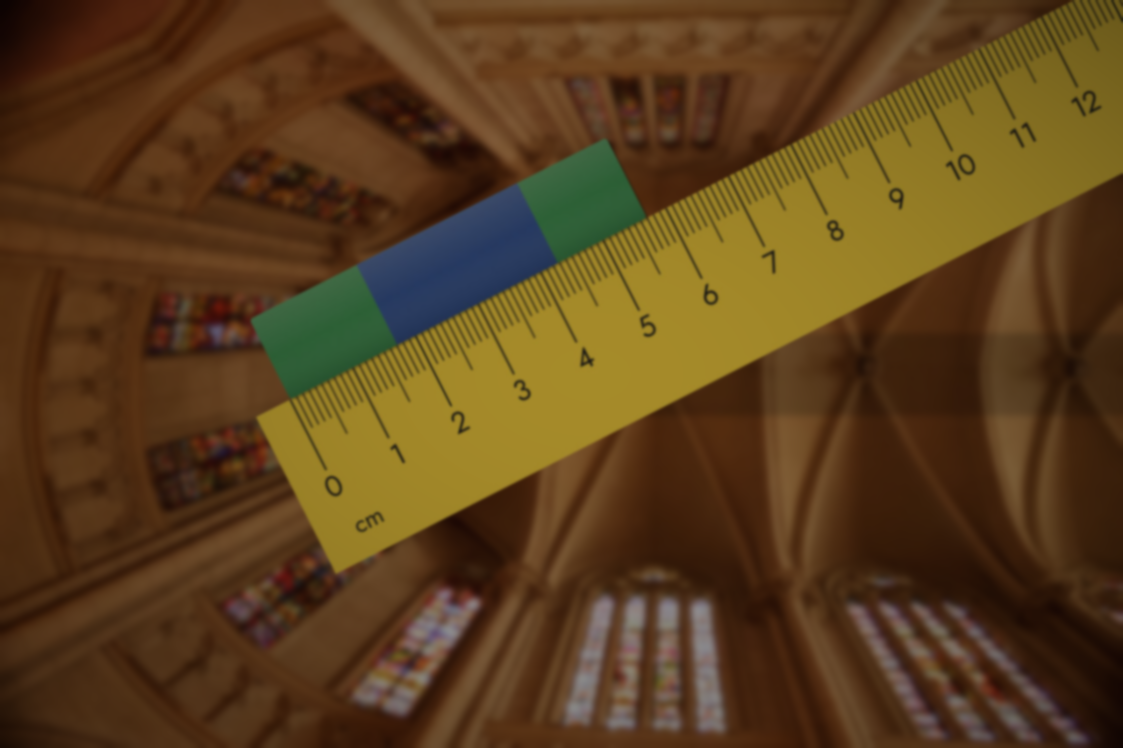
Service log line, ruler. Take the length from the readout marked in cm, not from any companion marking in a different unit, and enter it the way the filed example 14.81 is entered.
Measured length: 5.7
